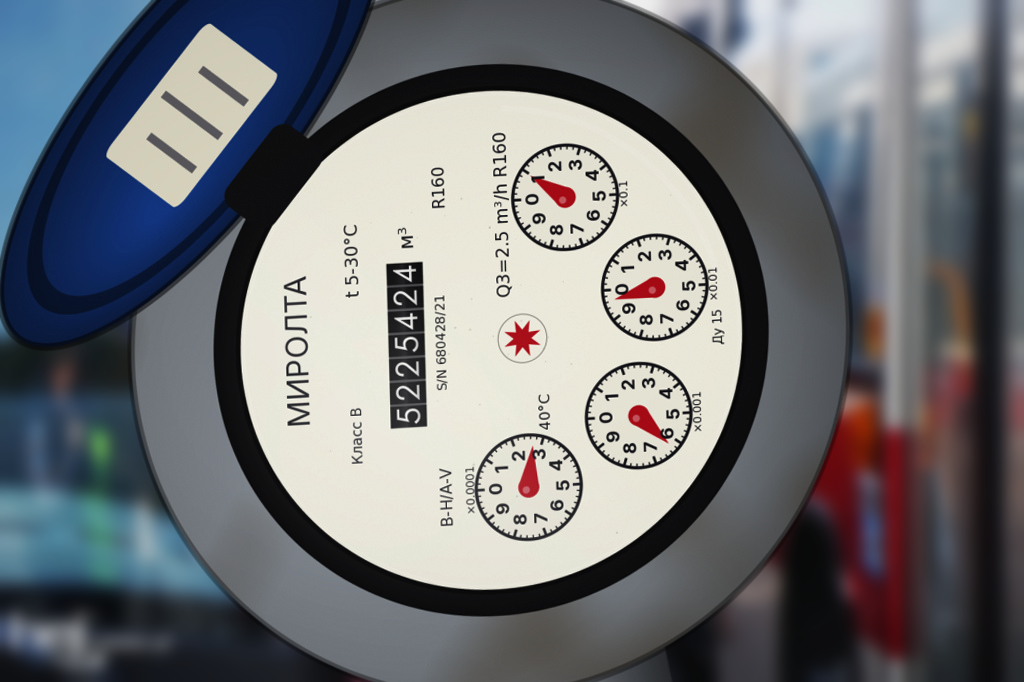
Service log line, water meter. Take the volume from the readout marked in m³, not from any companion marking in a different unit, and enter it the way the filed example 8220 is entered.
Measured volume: 5225424.0962
